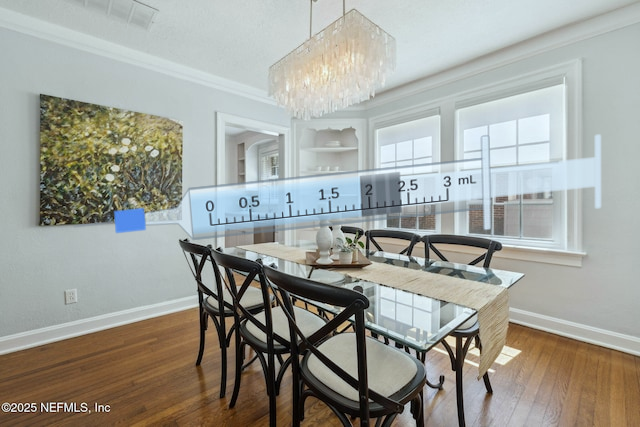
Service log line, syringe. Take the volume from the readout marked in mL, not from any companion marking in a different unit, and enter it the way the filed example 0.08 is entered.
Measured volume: 1.9
